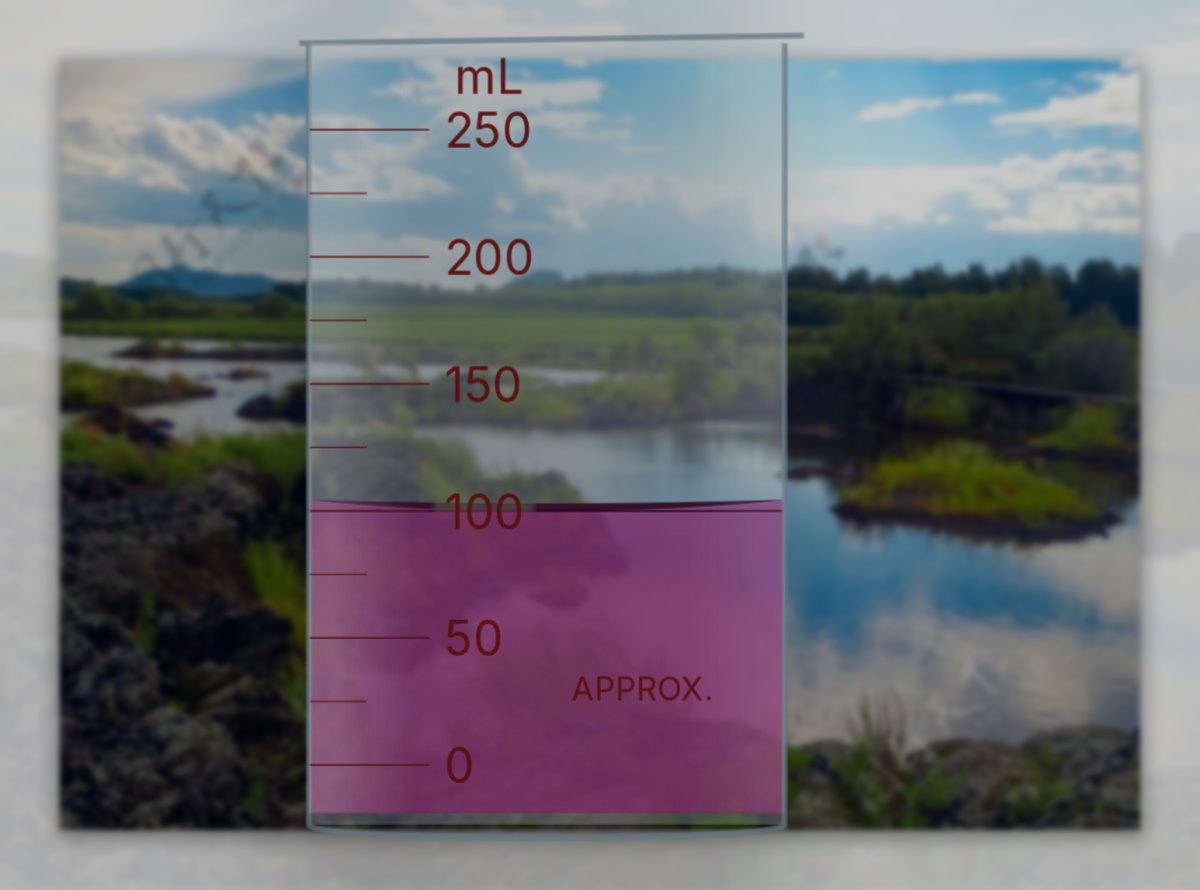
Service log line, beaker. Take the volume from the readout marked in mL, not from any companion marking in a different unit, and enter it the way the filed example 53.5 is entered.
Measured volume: 100
